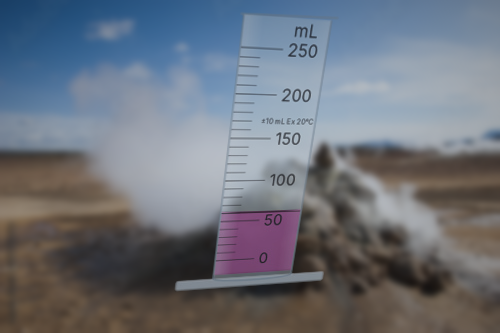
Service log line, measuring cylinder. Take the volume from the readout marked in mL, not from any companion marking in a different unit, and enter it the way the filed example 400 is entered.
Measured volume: 60
